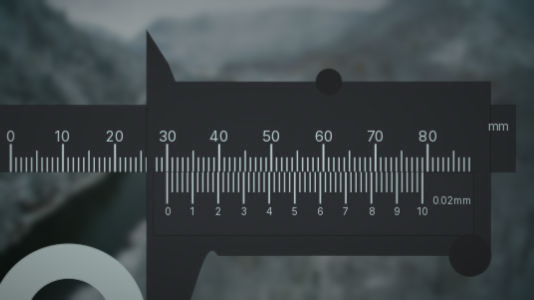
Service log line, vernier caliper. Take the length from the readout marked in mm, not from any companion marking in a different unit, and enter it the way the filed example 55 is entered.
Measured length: 30.0
